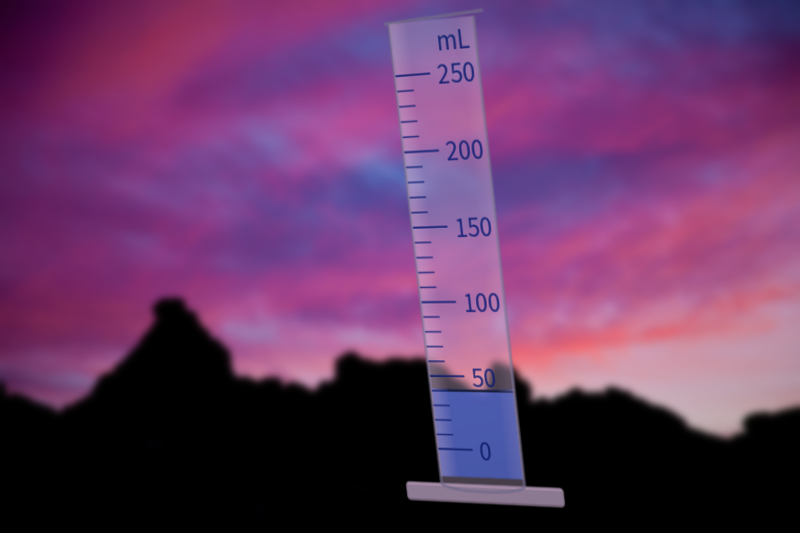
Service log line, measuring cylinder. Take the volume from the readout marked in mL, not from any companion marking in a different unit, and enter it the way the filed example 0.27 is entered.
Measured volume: 40
